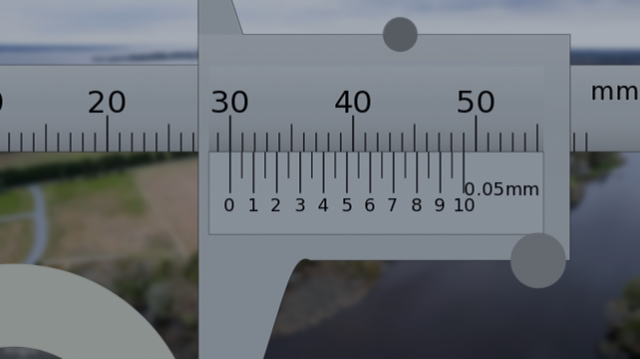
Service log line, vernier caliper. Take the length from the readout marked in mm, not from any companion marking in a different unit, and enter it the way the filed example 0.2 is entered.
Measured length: 30.0
